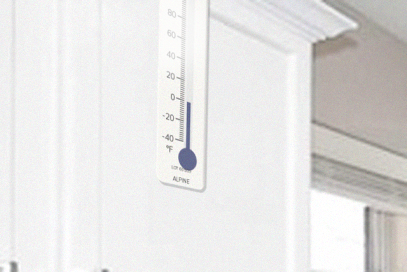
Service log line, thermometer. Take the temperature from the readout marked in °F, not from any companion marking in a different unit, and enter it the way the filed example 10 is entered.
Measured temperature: 0
